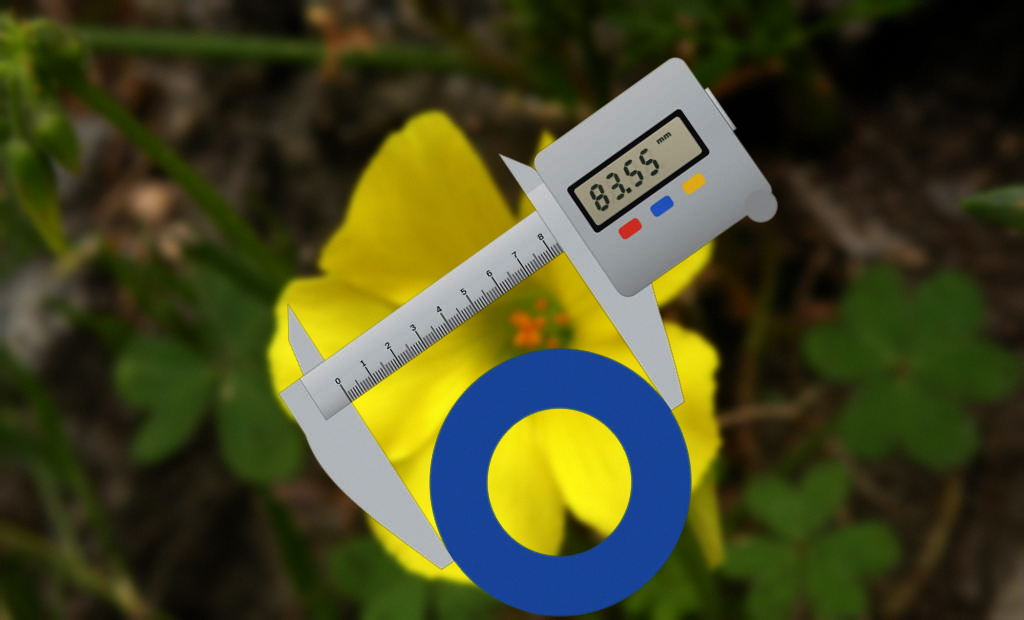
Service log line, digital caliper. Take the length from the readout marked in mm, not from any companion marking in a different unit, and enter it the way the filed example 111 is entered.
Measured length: 83.55
